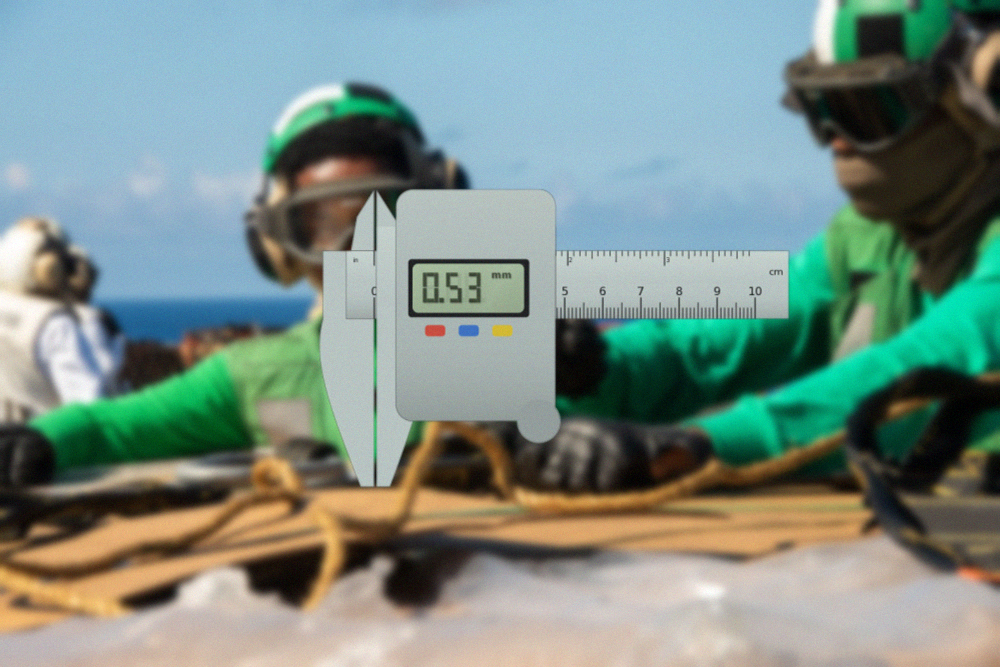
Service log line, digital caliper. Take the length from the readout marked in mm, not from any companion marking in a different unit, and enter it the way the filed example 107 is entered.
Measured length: 0.53
